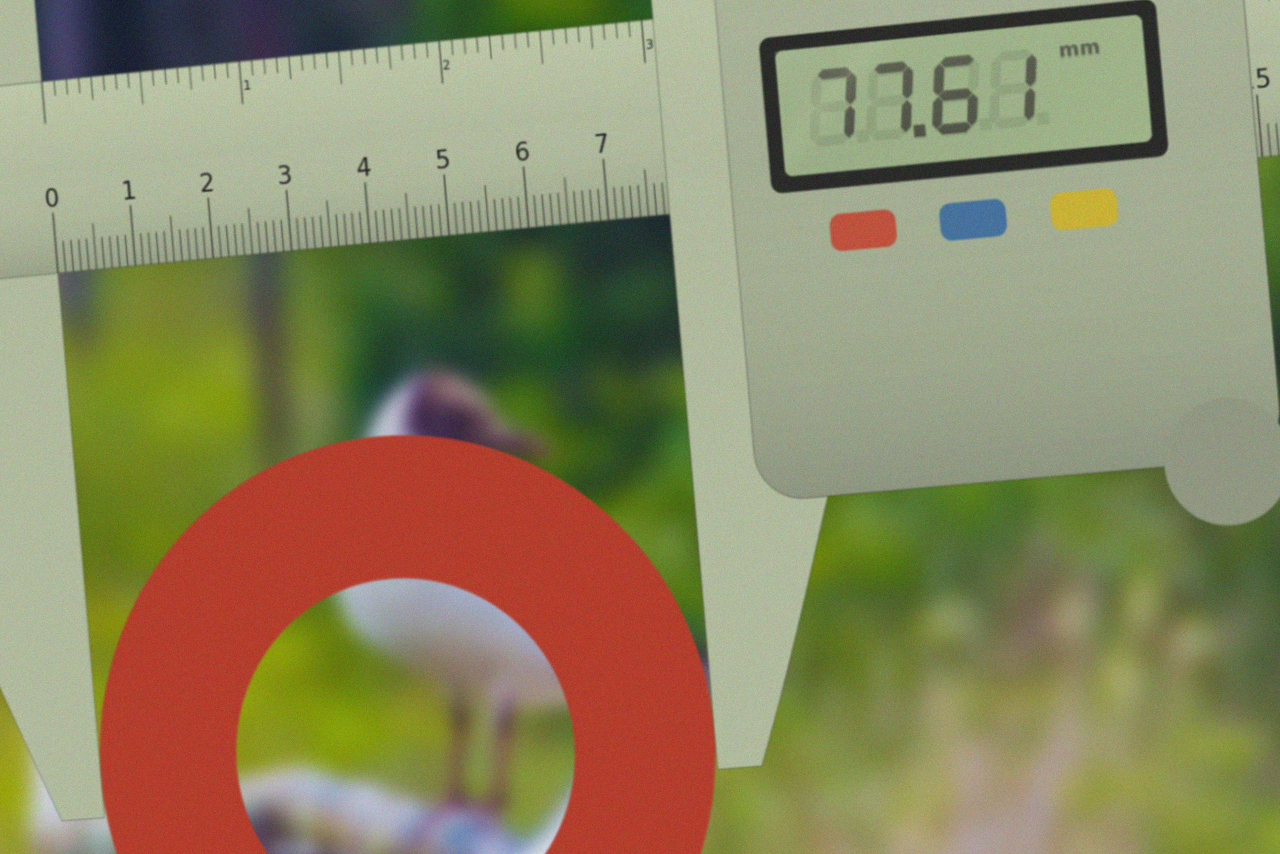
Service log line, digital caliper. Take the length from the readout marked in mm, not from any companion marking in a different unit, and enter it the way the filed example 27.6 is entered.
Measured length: 77.61
